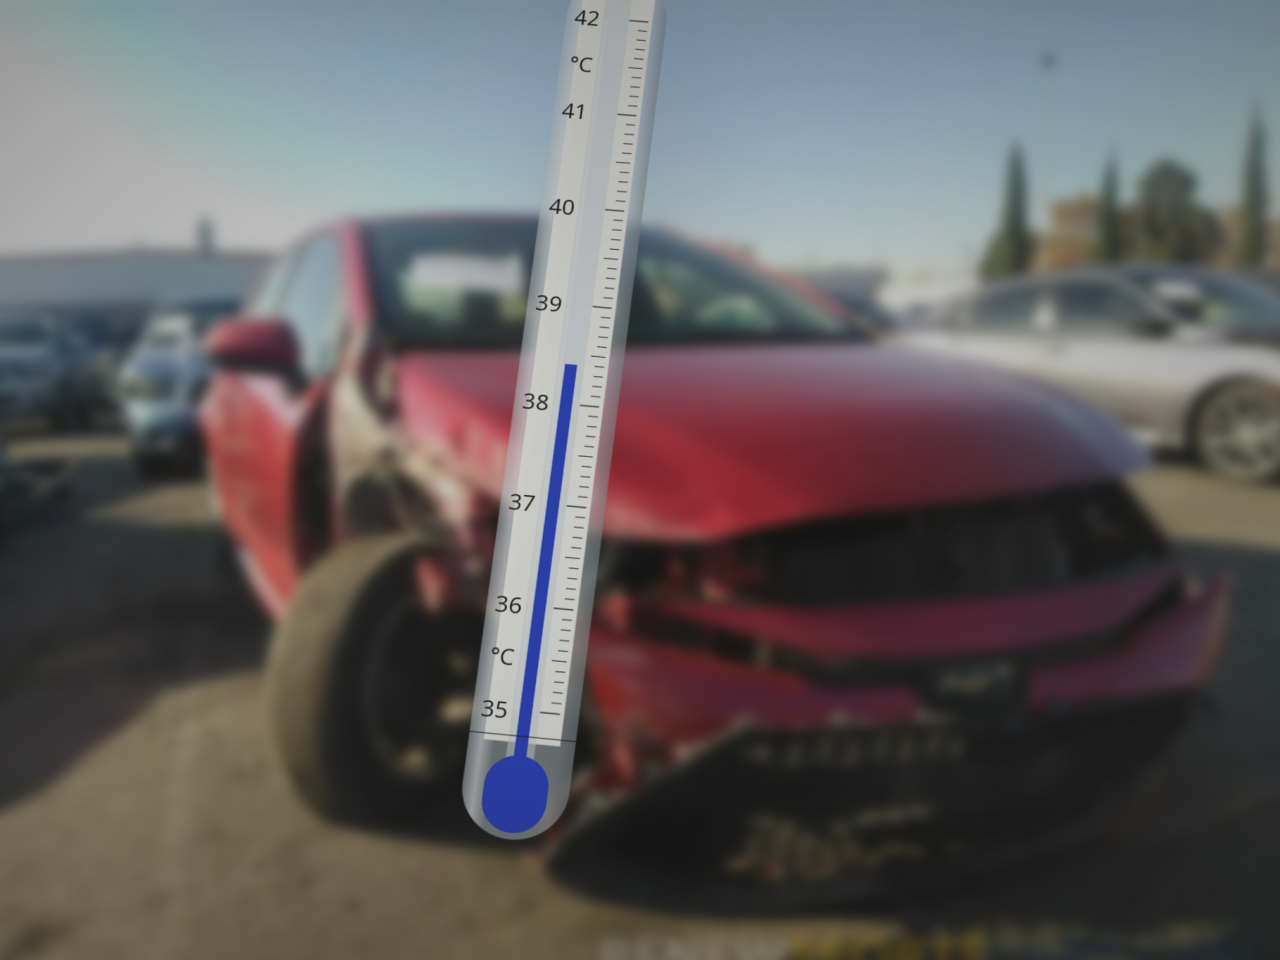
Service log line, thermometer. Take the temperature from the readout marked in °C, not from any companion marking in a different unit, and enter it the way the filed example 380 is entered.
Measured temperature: 38.4
